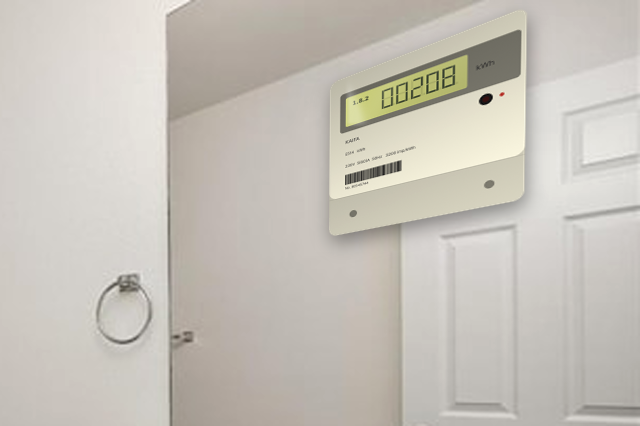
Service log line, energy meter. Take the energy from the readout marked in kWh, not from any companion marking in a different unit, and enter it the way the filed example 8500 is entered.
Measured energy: 208
